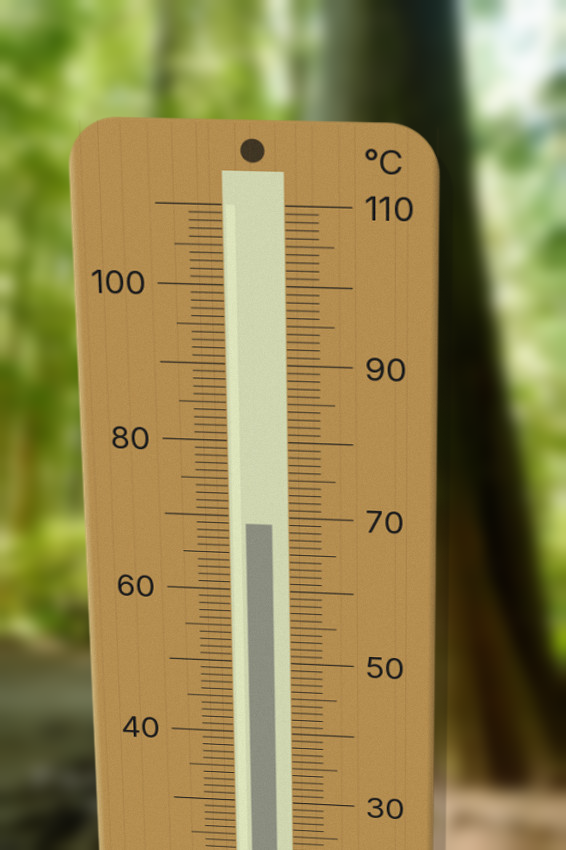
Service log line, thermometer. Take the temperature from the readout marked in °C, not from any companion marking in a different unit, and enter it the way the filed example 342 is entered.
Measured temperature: 69
